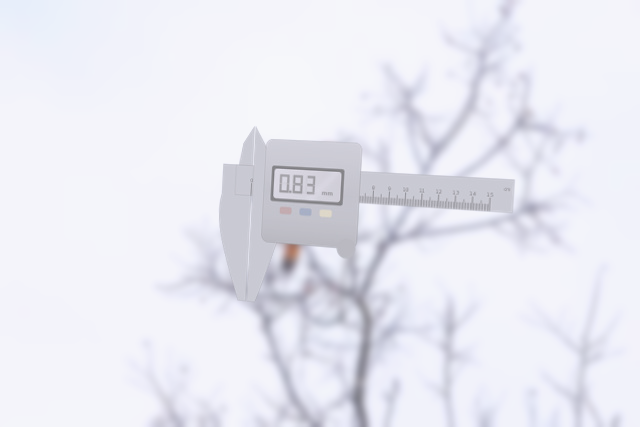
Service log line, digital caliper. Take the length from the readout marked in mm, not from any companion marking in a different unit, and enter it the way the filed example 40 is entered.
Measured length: 0.83
